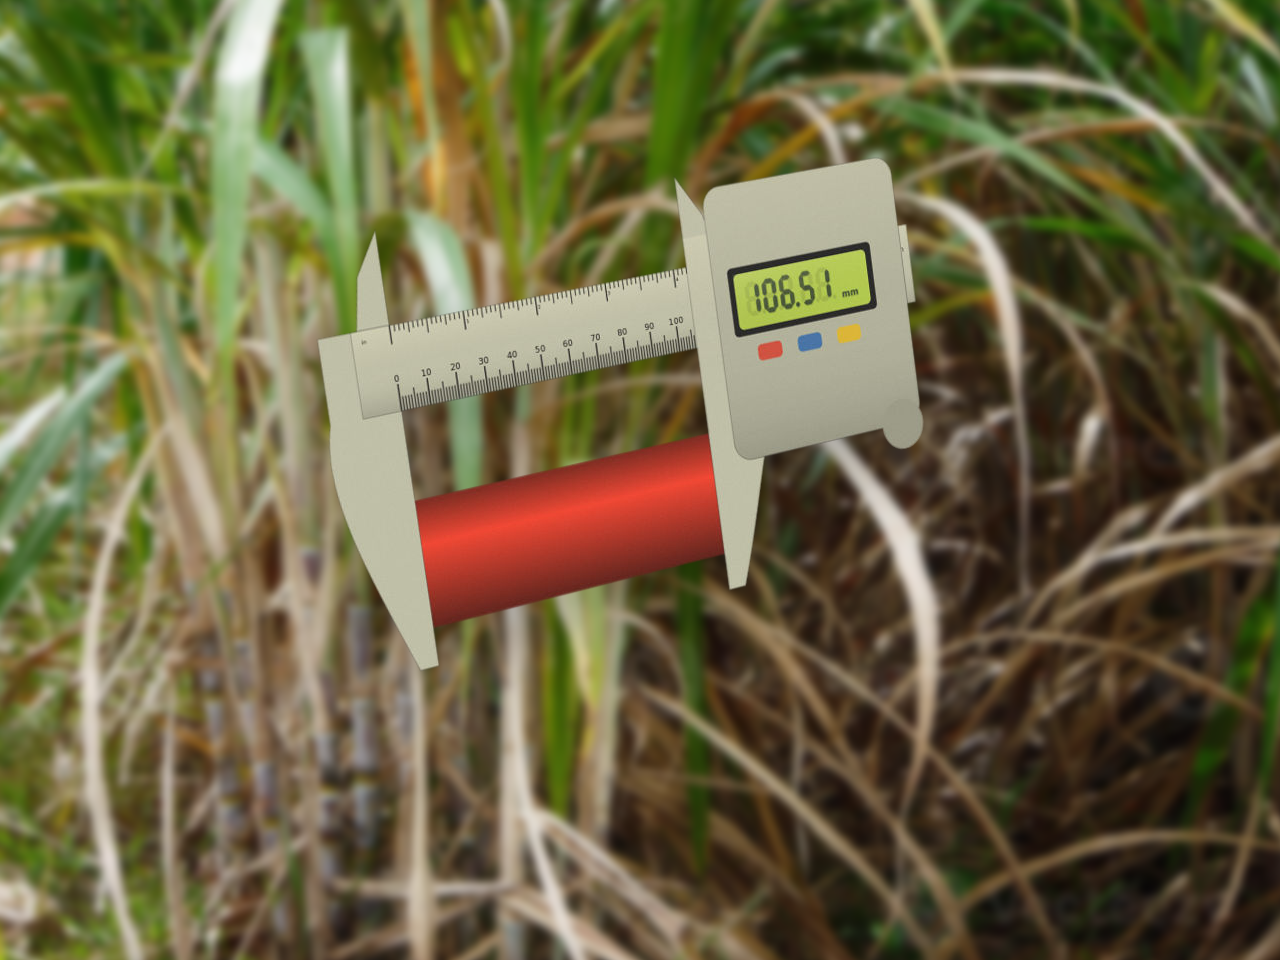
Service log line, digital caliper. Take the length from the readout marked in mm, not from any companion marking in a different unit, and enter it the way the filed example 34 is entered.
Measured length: 106.51
